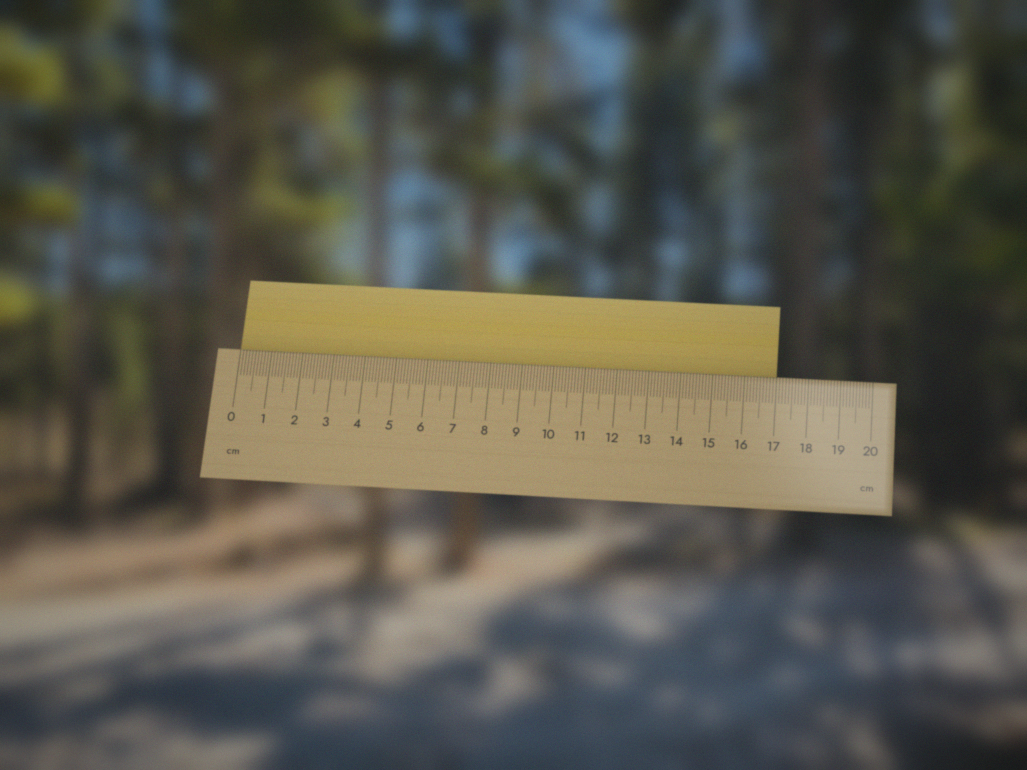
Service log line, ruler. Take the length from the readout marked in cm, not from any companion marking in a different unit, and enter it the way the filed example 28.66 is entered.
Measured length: 17
